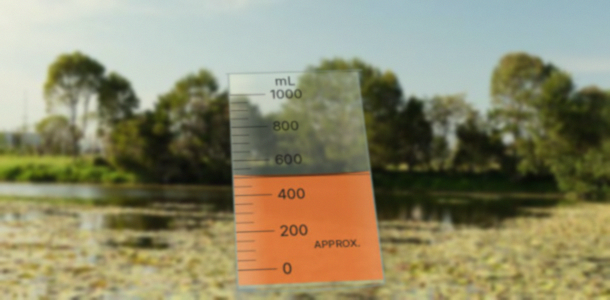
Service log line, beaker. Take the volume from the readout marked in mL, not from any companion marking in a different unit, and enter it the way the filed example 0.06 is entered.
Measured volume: 500
